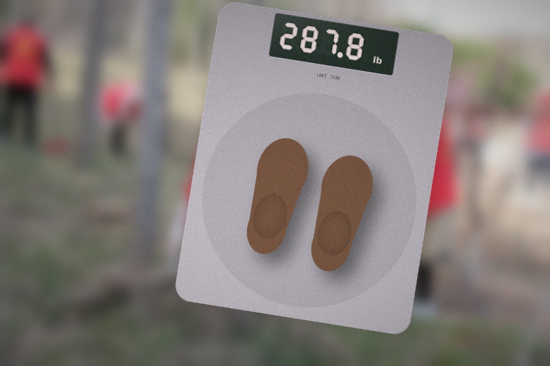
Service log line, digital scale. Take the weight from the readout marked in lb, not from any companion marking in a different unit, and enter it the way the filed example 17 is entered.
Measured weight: 287.8
